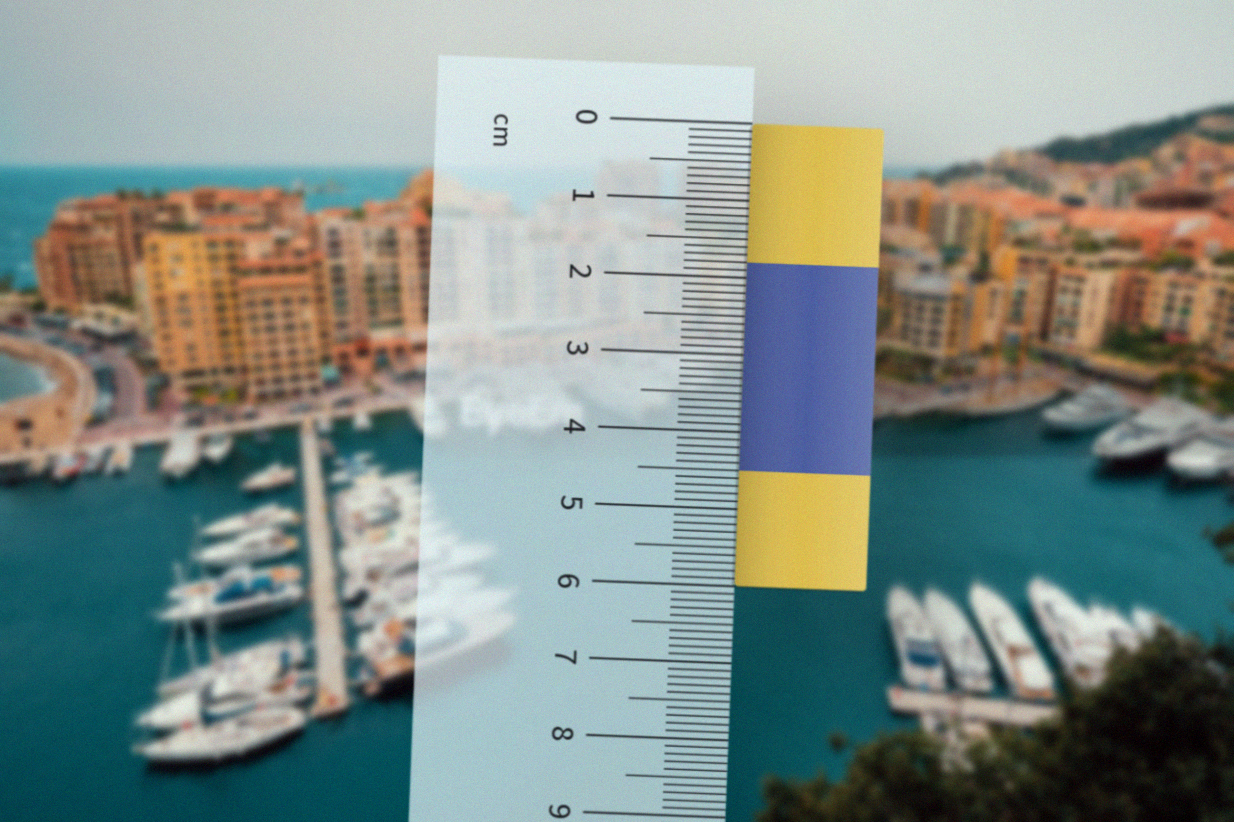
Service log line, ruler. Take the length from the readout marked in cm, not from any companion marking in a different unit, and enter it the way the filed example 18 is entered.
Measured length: 6
